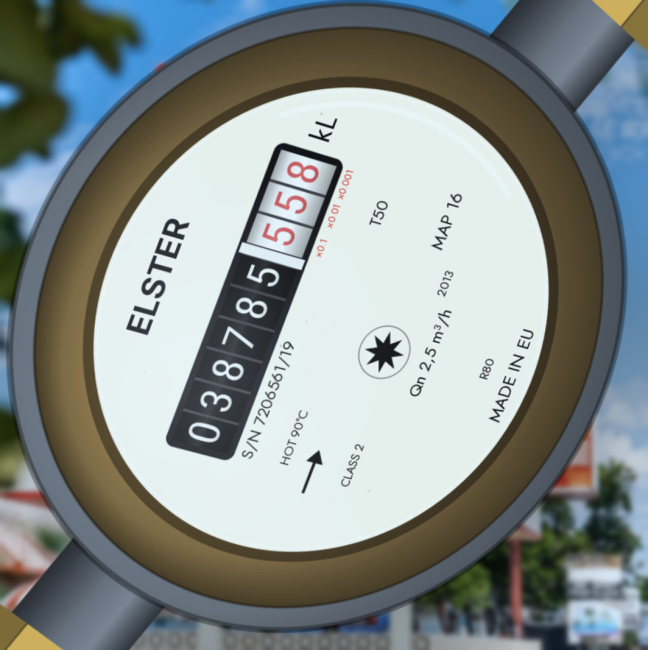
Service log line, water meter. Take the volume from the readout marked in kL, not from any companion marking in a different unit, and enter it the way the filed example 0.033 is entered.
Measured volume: 38785.558
